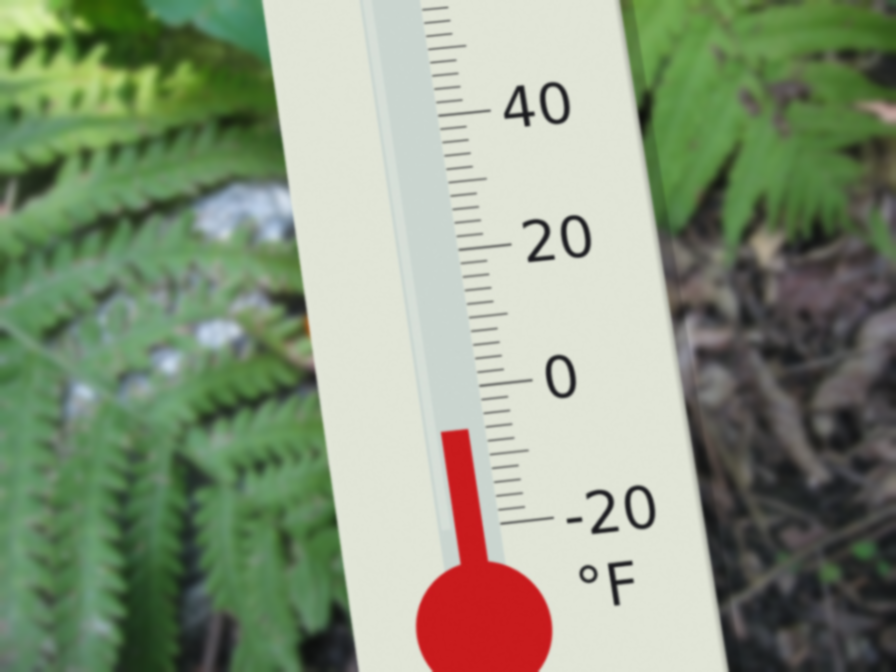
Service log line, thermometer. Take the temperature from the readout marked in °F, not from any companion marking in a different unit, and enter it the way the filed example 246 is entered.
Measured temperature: -6
